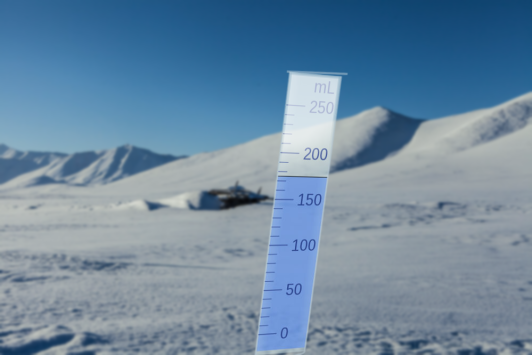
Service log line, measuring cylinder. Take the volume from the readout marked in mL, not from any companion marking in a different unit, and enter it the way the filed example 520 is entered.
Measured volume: 175
